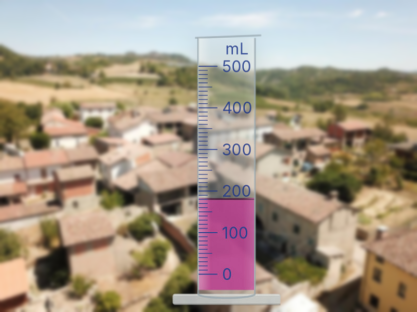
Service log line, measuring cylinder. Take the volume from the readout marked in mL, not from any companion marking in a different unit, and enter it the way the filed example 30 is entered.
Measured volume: 180
